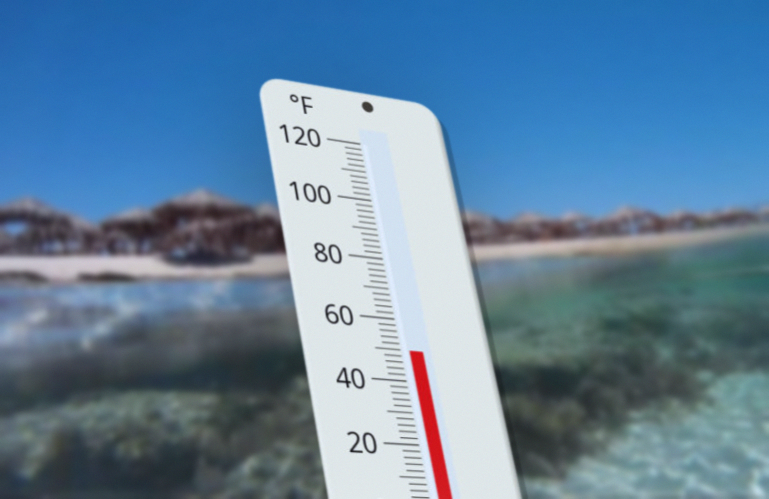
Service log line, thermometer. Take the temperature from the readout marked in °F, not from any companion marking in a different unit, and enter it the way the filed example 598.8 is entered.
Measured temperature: 50
